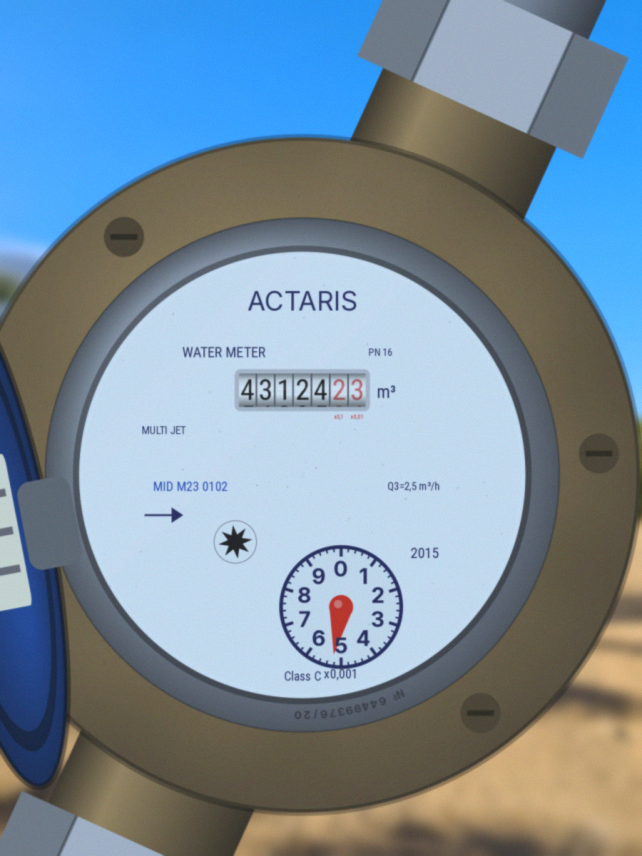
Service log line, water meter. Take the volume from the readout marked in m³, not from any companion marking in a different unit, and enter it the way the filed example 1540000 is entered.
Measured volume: 43124.235
